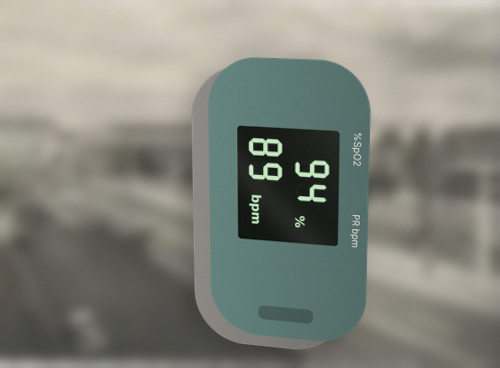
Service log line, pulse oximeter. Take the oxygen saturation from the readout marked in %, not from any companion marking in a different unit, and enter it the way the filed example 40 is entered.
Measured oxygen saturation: 94
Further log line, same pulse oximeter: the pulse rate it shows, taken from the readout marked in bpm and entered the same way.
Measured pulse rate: 89
